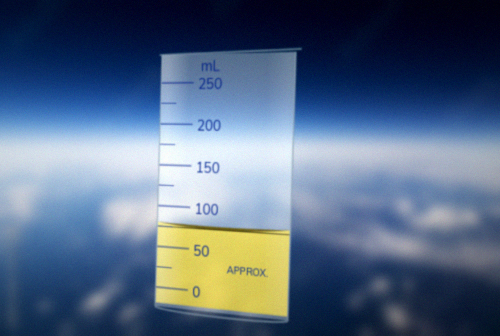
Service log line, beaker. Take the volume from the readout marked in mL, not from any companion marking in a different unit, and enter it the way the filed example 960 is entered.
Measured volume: 75
